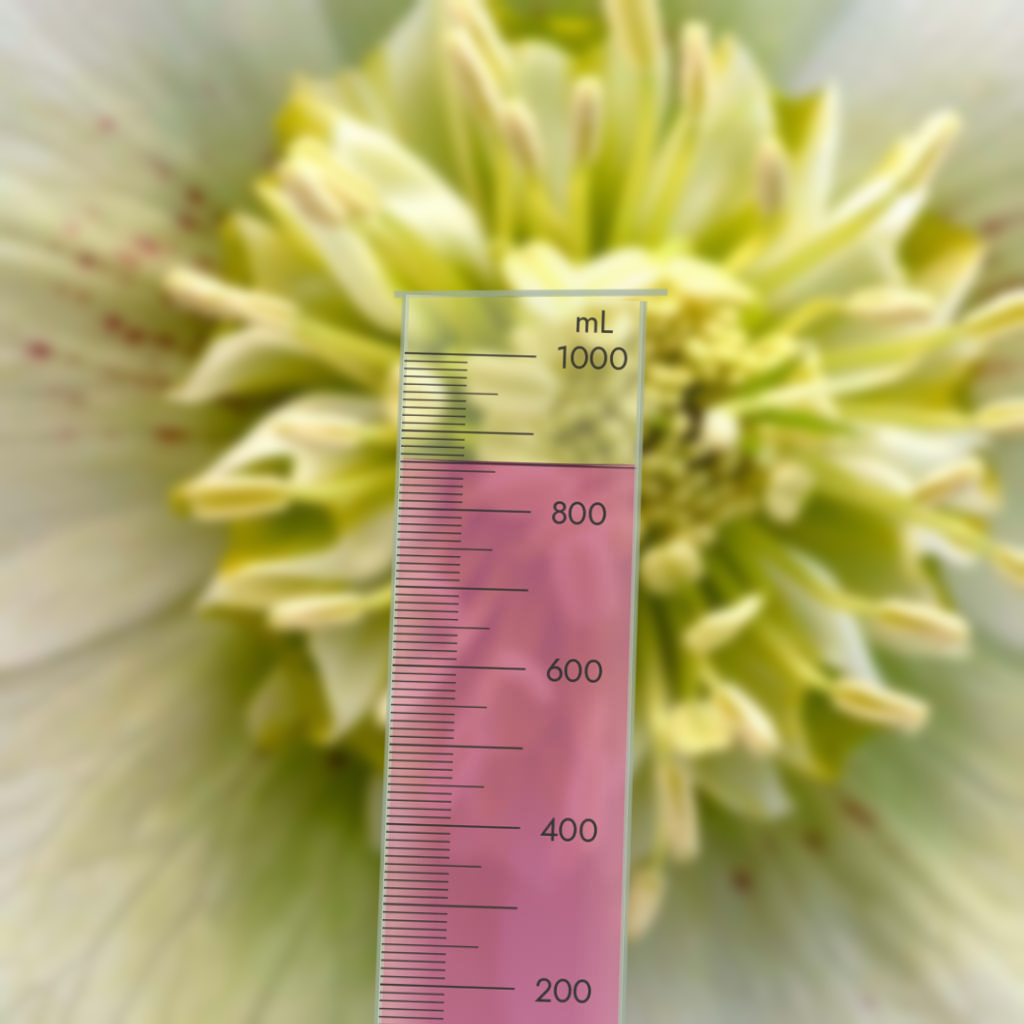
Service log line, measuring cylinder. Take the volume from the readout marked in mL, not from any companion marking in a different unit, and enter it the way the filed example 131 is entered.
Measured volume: 860
